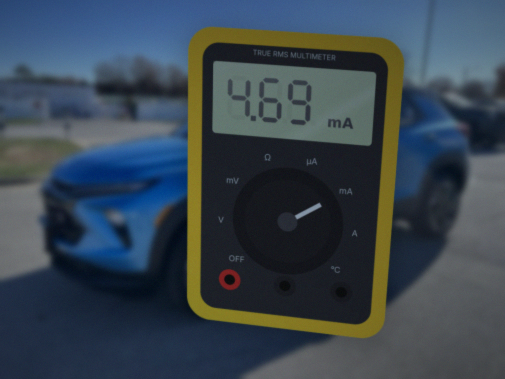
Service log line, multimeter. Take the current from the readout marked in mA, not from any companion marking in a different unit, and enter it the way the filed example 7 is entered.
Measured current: 4.69
